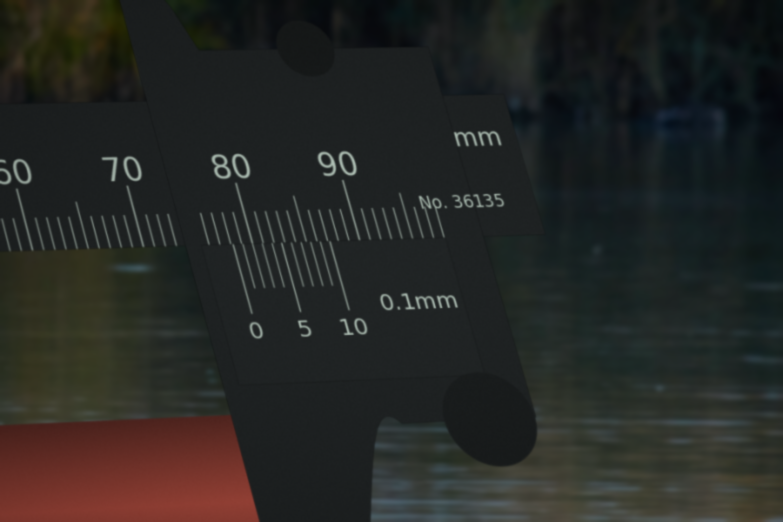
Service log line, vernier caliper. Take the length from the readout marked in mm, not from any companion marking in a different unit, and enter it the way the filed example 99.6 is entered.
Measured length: 78.2
